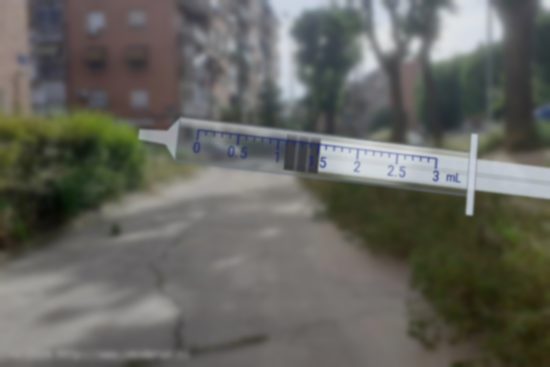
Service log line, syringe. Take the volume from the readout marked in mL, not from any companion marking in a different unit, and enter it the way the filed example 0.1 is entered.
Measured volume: 1.1
